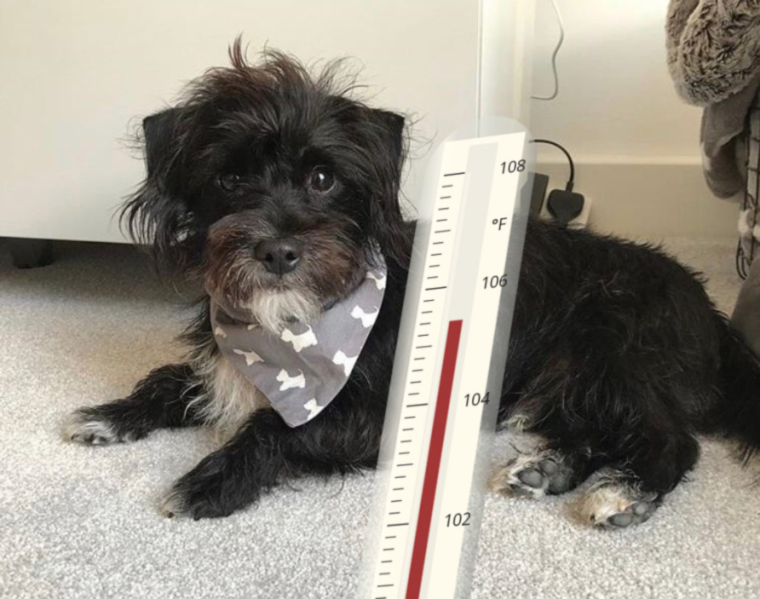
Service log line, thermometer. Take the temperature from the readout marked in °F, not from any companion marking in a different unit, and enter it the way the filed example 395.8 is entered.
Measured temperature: 105.4
